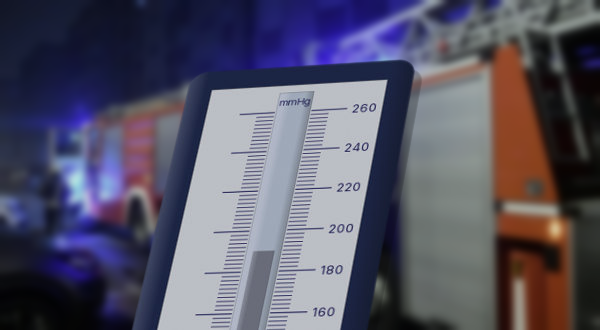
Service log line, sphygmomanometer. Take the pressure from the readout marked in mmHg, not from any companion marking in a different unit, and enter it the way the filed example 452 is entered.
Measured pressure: 190
